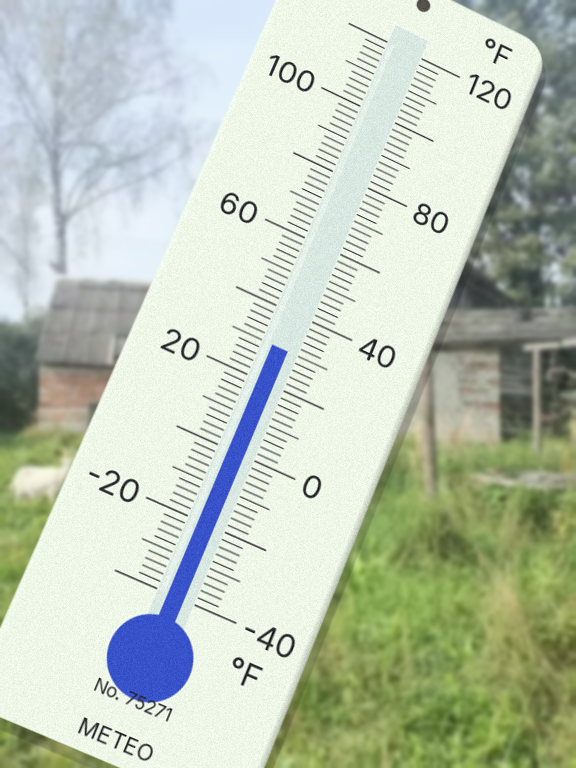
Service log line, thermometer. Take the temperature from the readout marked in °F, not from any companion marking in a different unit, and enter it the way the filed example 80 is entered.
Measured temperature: 30
